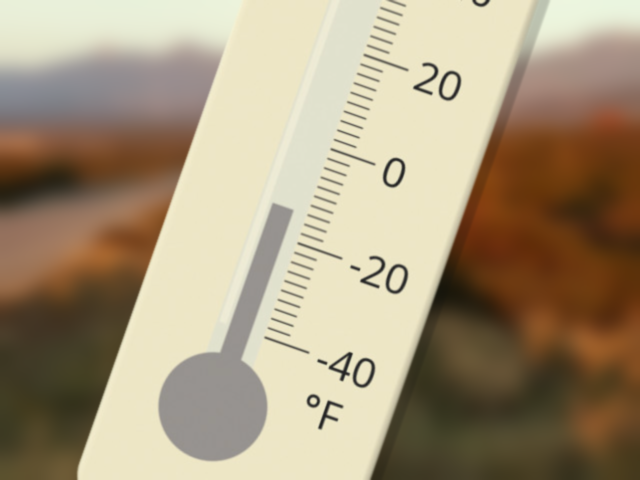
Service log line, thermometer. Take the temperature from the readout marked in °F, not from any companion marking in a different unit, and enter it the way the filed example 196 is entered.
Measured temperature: -14
